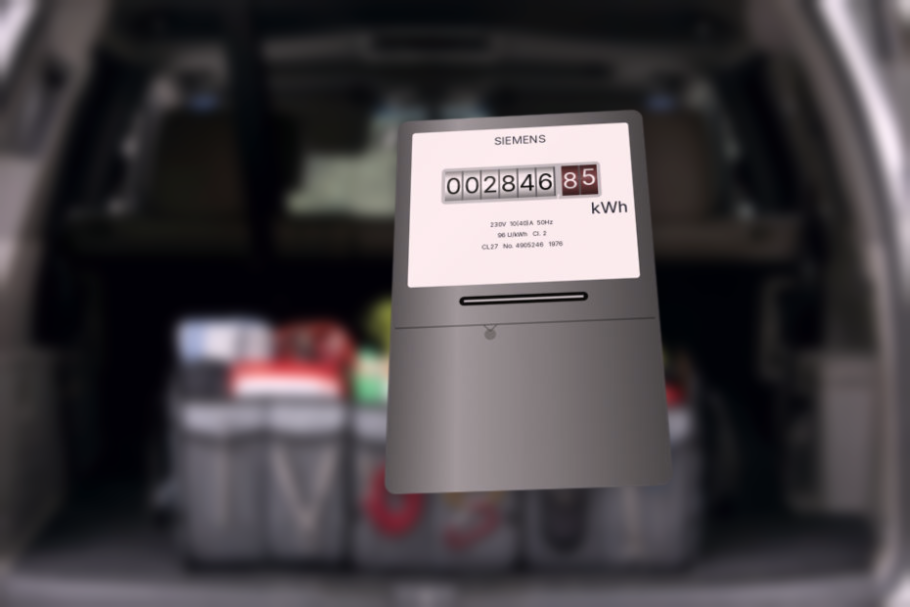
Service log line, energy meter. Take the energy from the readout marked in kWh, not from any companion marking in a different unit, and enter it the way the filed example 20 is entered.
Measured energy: 2846.85
